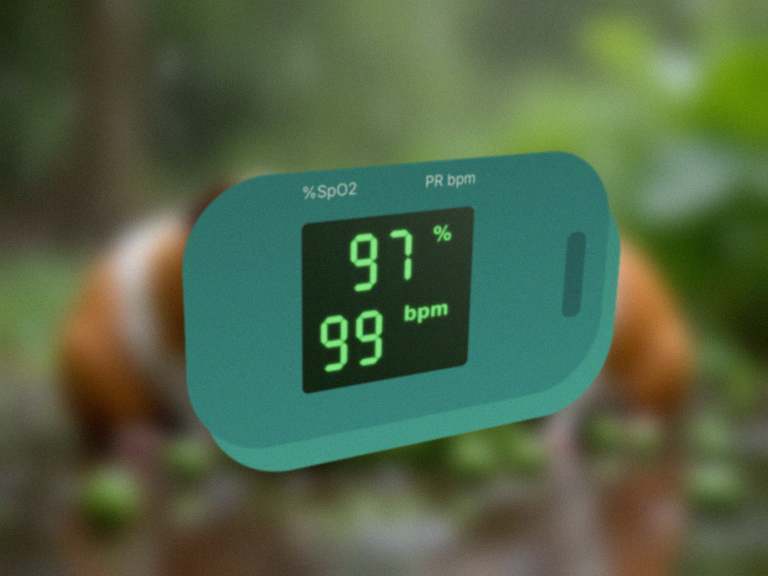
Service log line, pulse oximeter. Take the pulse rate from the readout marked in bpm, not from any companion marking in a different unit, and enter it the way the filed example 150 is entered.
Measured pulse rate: 99
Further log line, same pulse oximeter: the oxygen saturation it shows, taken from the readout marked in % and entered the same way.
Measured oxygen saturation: 97
